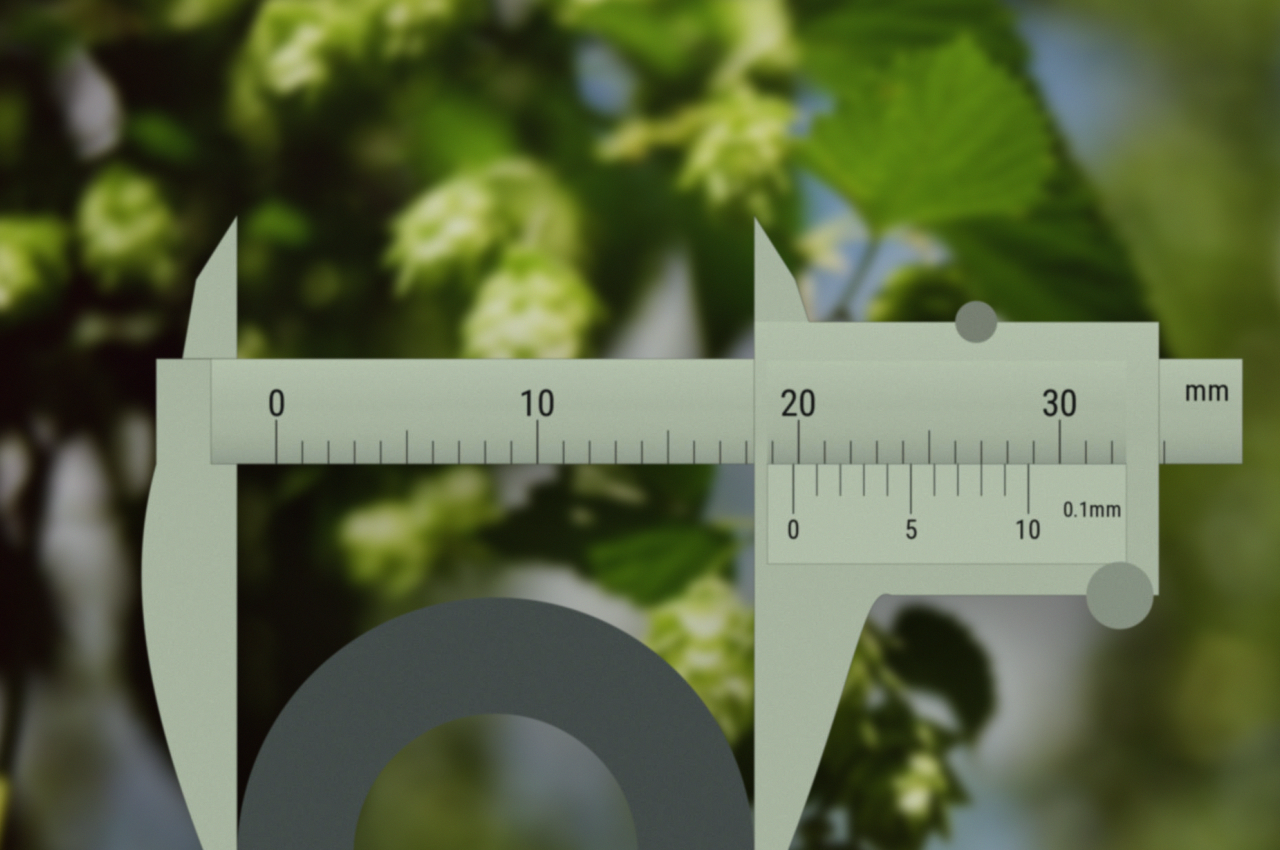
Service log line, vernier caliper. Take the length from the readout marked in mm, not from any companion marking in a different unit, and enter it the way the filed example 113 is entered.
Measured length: 19.8
